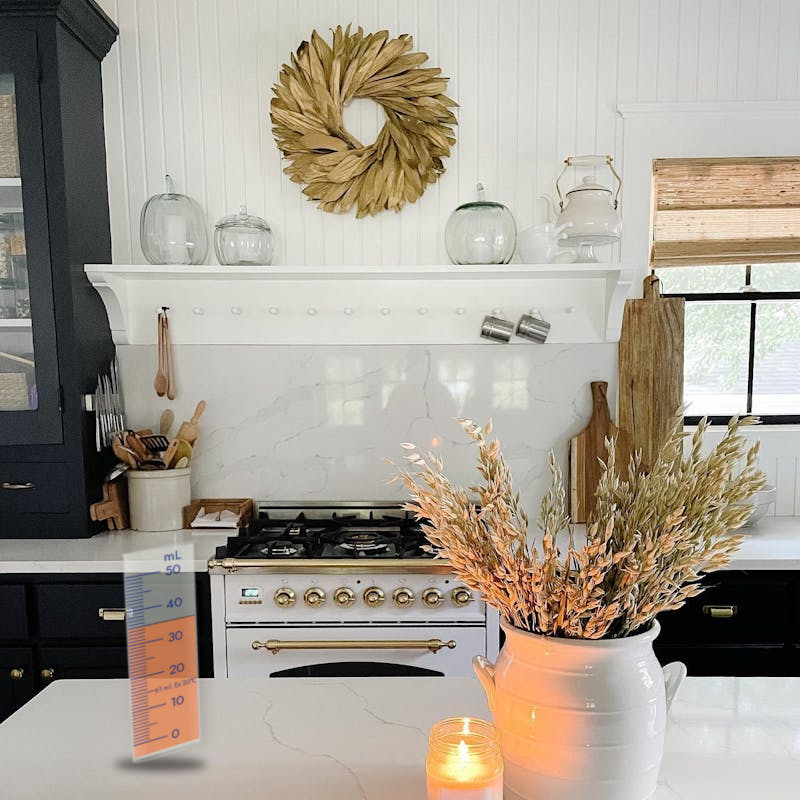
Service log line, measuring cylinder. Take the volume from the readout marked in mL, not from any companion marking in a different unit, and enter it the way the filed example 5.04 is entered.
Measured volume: 35
